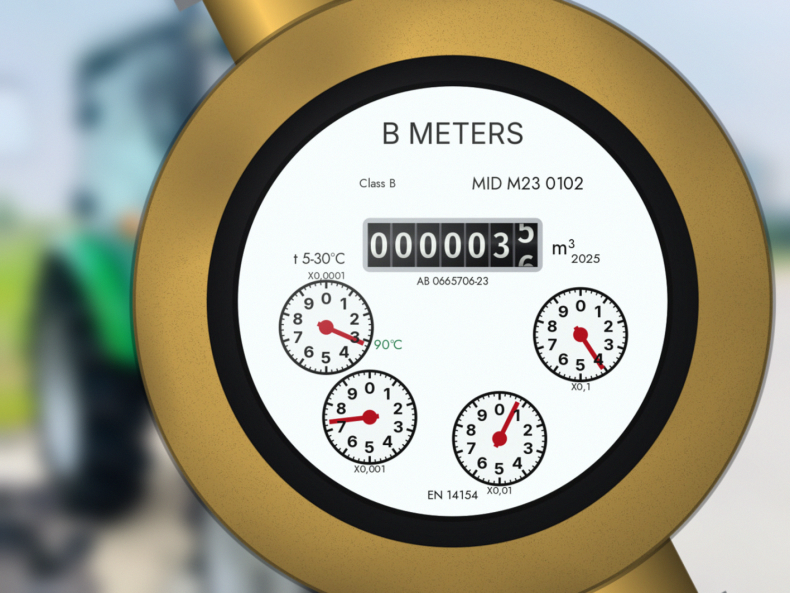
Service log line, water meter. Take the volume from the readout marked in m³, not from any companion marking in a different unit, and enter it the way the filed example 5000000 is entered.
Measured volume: 35.4073
